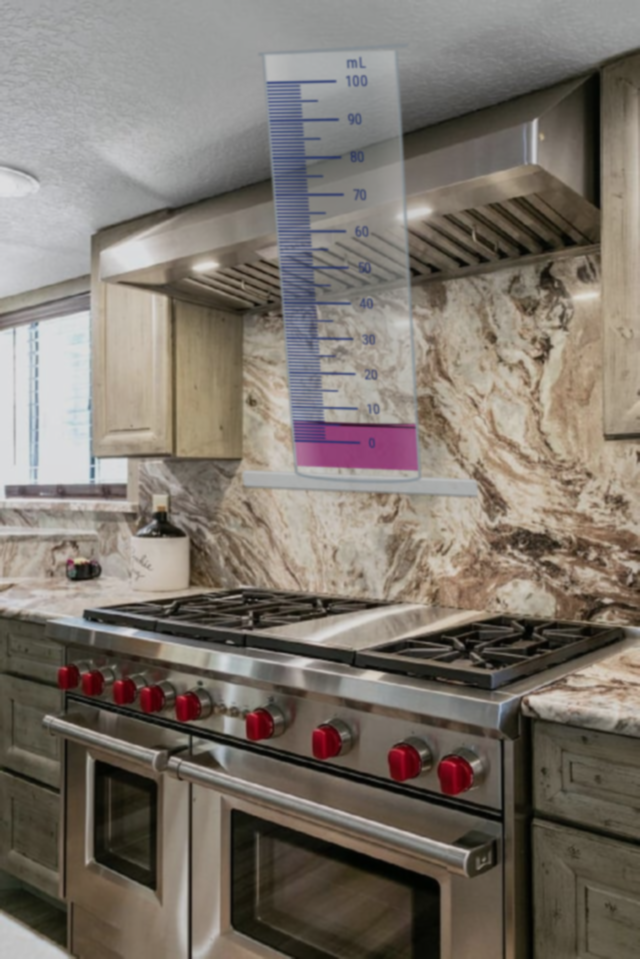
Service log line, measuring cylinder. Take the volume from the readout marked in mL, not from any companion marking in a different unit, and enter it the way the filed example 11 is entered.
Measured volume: 5
